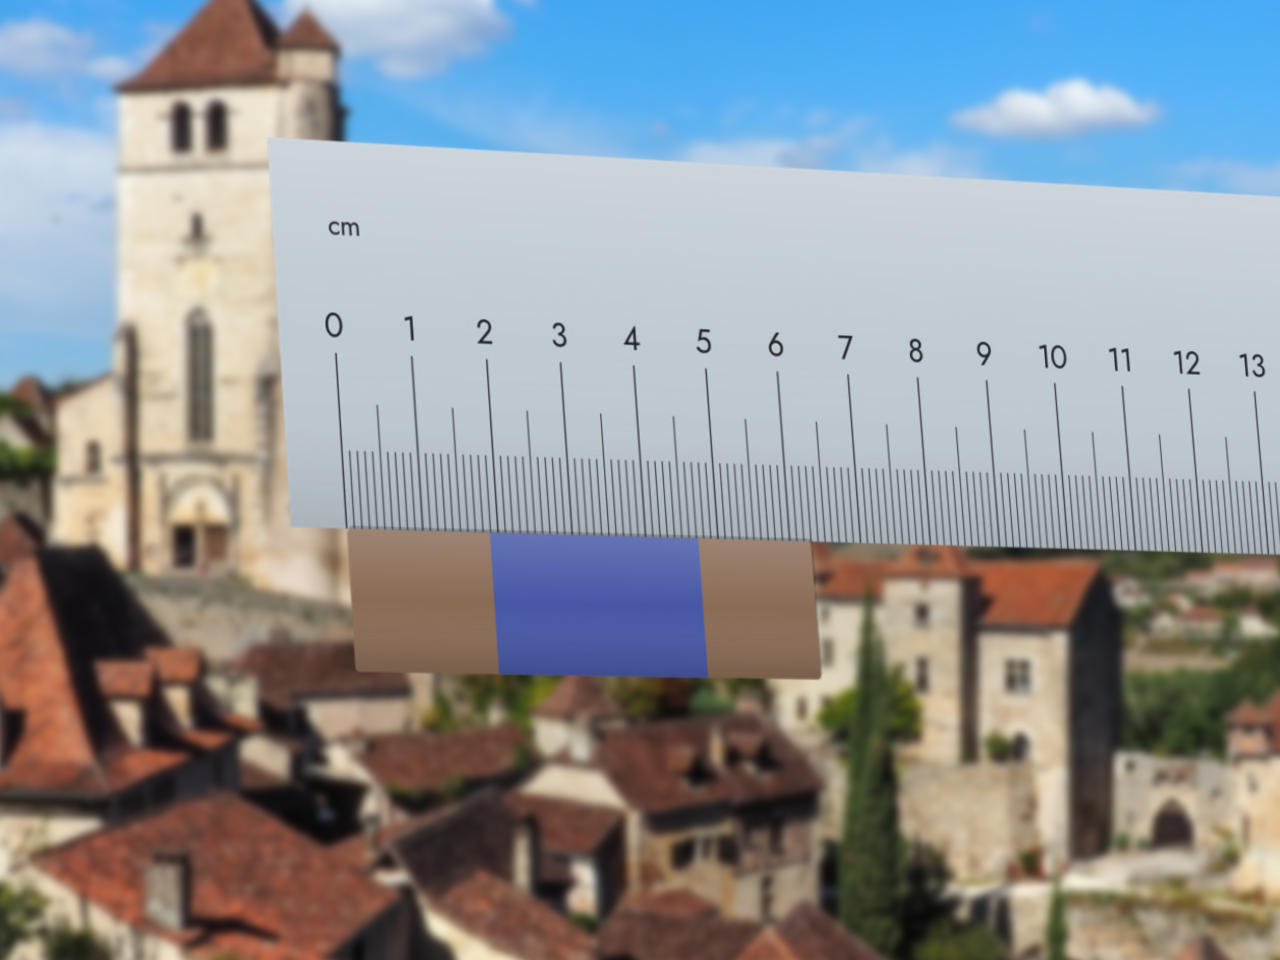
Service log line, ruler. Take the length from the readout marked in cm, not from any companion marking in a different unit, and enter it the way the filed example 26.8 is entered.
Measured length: 6.3
